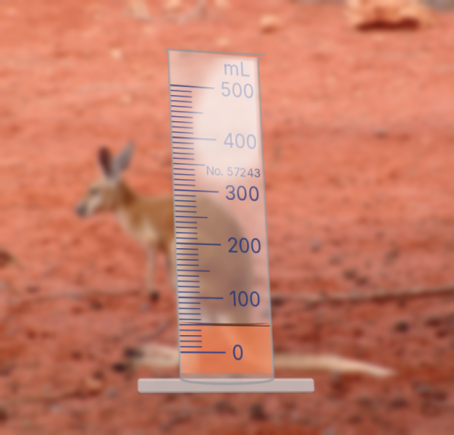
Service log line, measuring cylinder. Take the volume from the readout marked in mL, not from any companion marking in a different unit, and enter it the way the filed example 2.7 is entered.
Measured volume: 50
